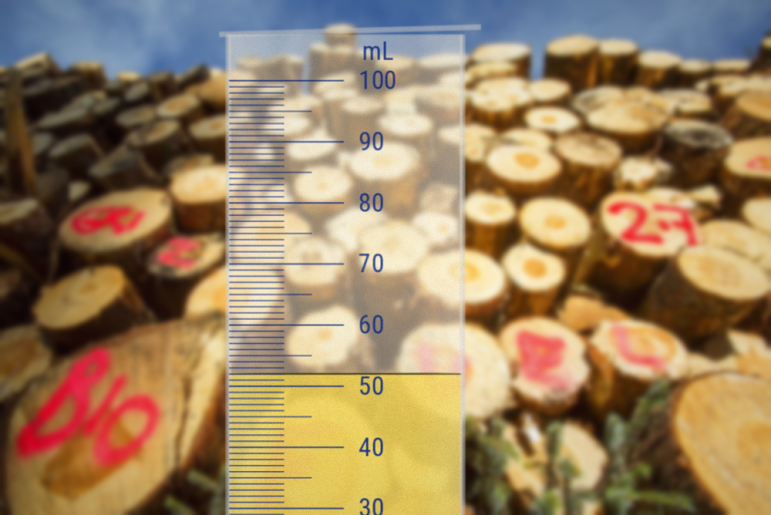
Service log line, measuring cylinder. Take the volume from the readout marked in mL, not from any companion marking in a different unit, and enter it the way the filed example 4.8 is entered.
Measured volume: 52
